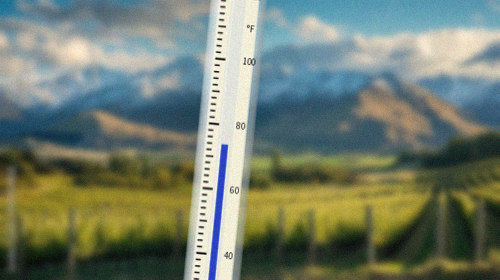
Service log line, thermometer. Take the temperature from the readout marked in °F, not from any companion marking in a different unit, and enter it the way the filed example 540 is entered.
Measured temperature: 74
